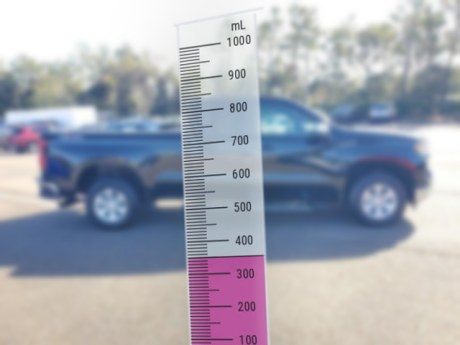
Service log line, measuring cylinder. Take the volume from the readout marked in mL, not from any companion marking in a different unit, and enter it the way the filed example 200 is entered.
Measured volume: 350
